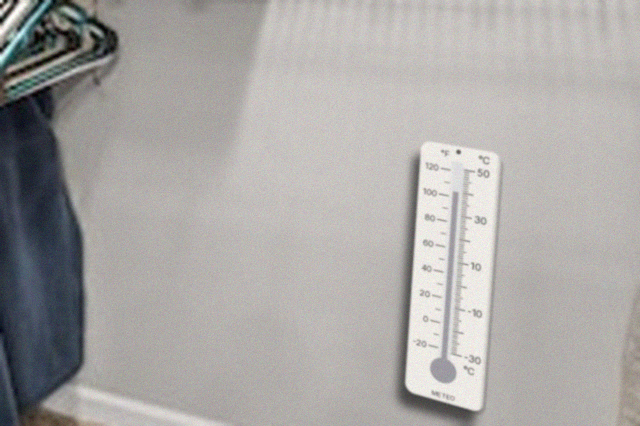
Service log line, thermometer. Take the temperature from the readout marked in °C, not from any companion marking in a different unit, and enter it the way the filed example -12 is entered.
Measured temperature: 40
